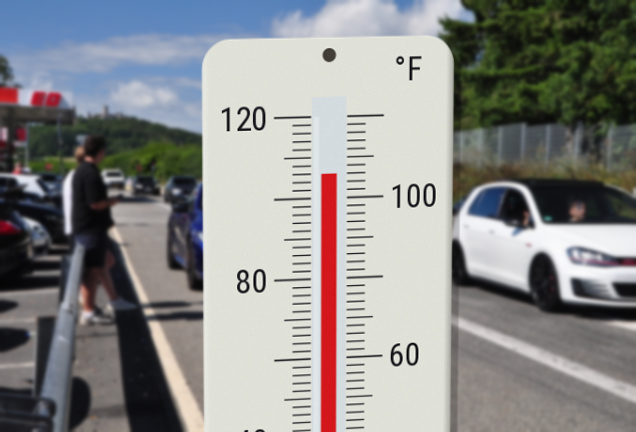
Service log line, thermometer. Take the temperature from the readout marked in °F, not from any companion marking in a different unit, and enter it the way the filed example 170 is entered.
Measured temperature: 106
